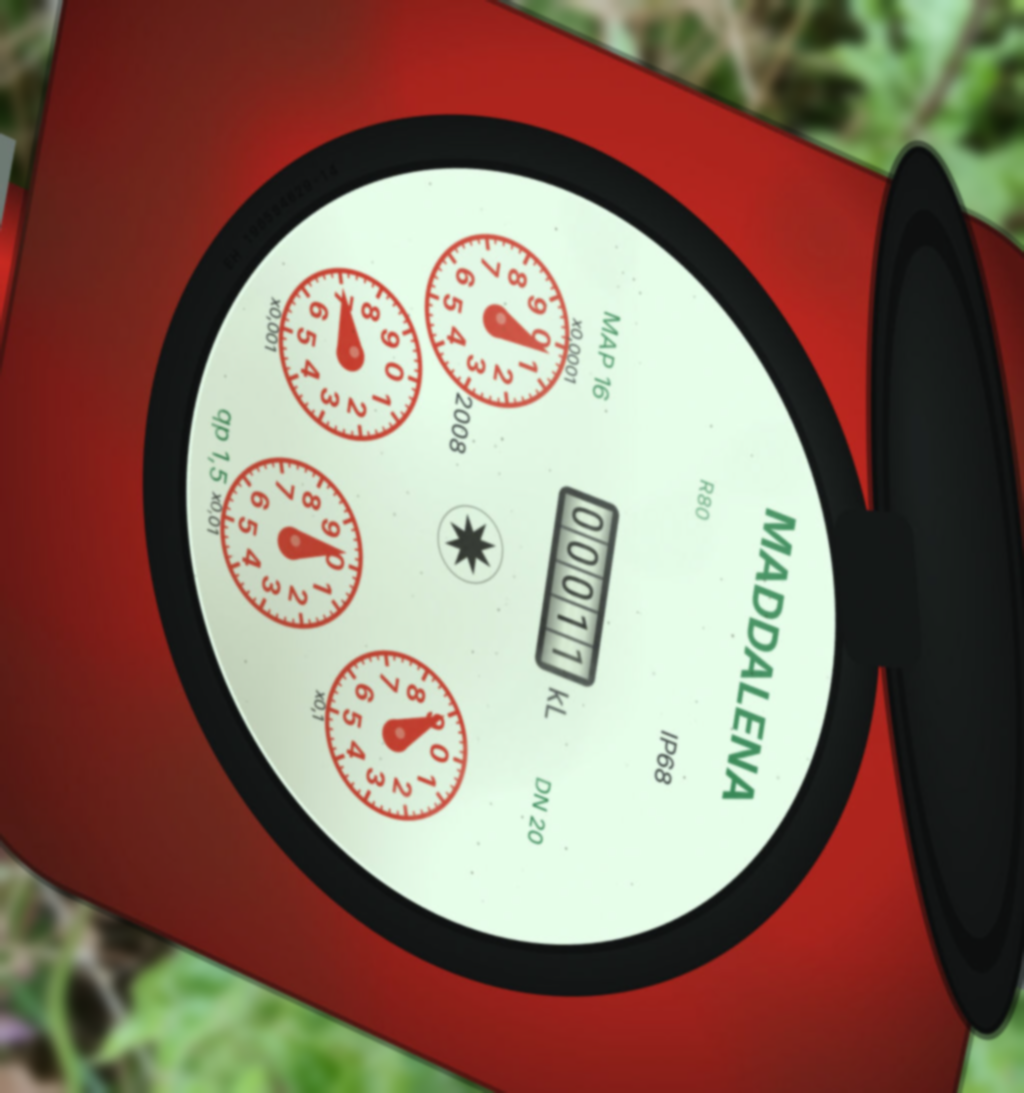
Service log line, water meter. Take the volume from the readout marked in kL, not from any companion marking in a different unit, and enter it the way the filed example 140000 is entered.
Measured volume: 11.8970
